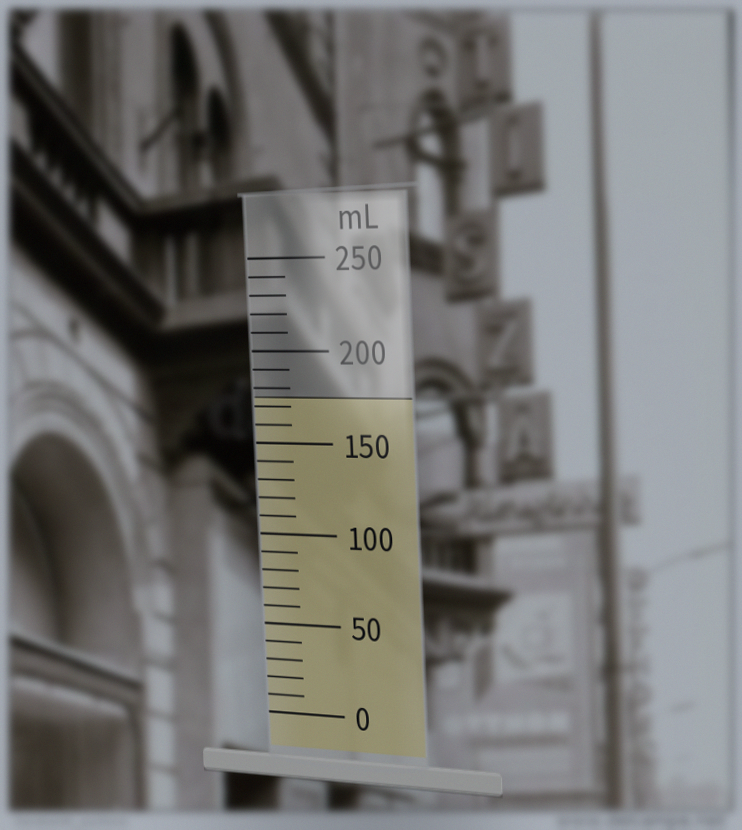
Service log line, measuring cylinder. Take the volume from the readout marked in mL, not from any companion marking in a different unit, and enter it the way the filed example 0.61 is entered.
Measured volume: 175
